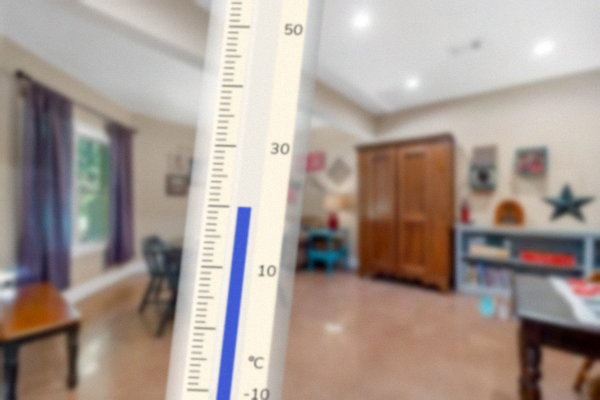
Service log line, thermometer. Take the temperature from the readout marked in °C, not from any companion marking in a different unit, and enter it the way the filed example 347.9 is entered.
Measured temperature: 20
